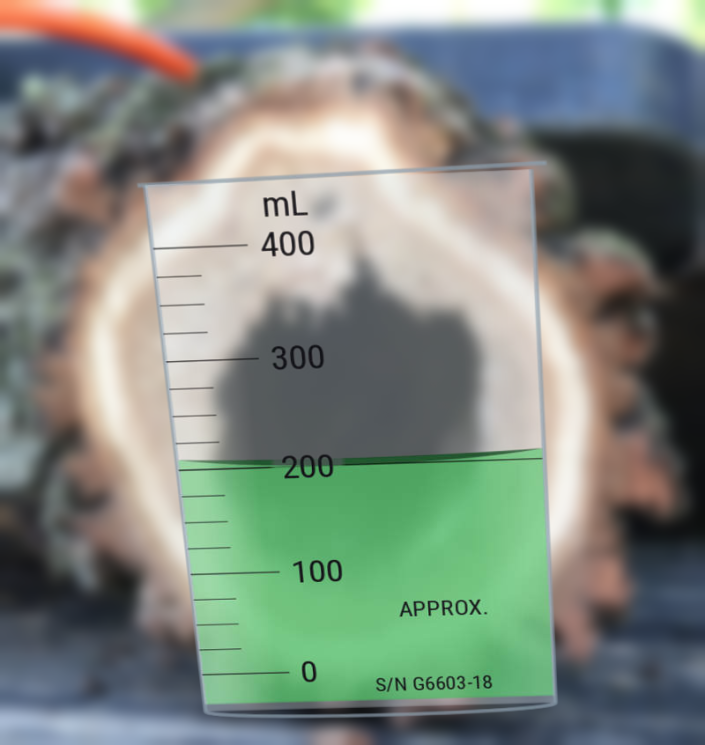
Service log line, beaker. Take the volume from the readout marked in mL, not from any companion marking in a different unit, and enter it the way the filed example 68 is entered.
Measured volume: 200
